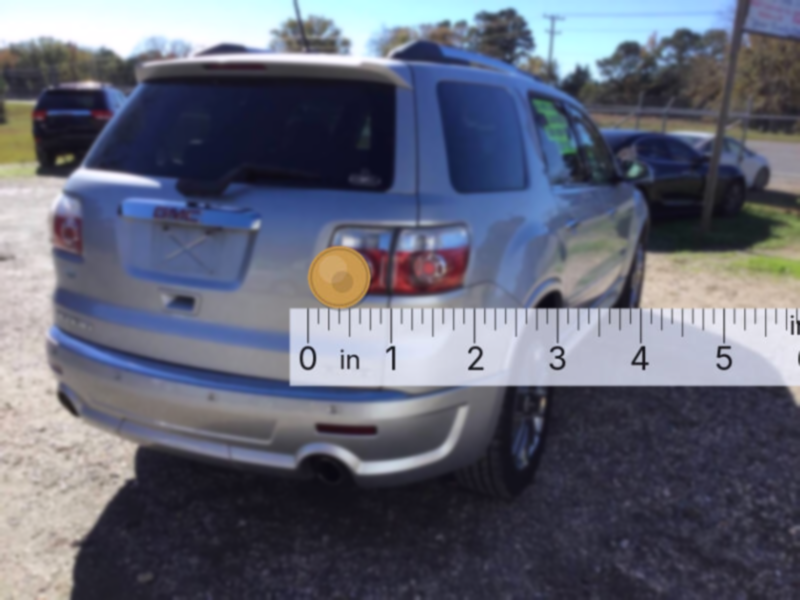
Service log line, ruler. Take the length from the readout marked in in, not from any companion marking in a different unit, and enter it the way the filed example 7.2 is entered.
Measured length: 0.75
